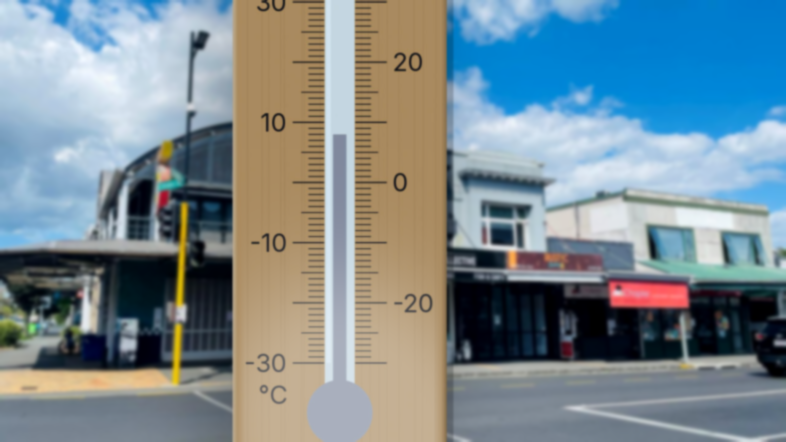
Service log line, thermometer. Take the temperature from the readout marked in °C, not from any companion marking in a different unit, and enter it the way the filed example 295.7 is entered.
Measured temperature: 8
